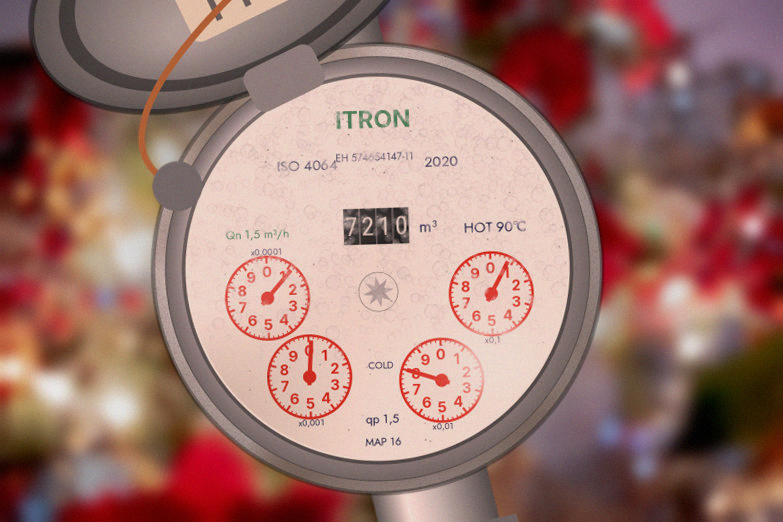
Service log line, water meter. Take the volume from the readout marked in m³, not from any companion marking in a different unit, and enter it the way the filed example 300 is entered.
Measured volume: 7210.0801
